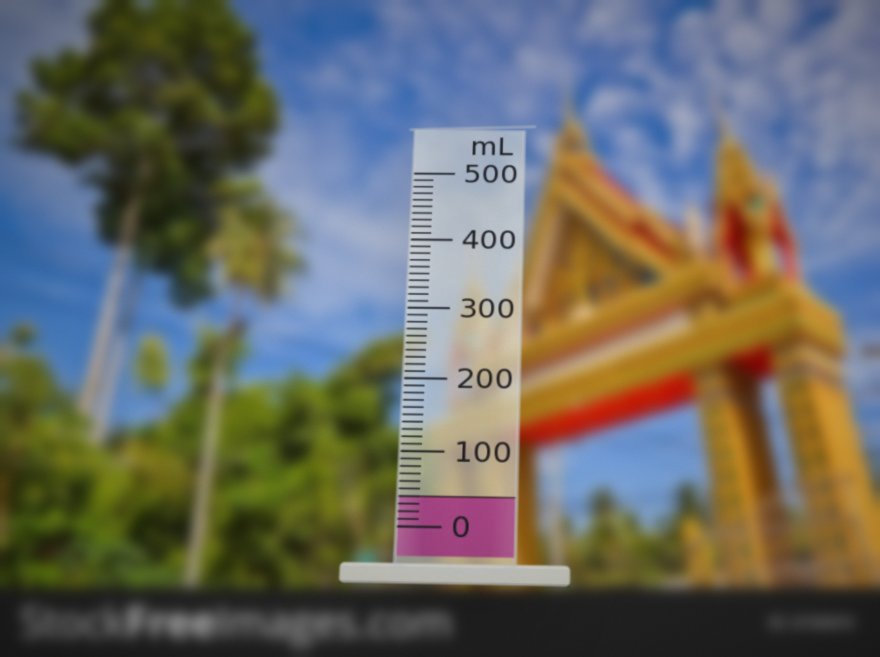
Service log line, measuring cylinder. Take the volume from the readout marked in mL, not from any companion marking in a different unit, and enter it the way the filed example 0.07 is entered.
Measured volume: 40
